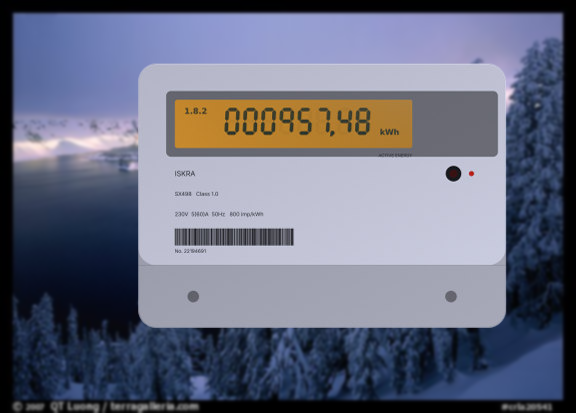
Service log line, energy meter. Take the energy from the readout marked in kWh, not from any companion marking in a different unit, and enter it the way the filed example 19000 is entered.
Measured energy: 957.48
